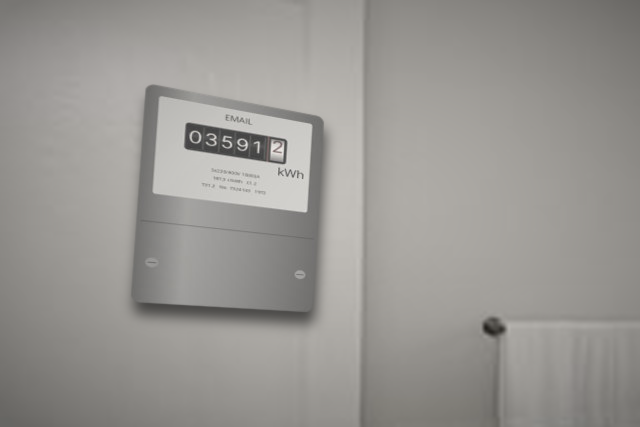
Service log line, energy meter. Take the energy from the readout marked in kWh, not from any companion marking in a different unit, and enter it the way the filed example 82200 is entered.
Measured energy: 3591.2
